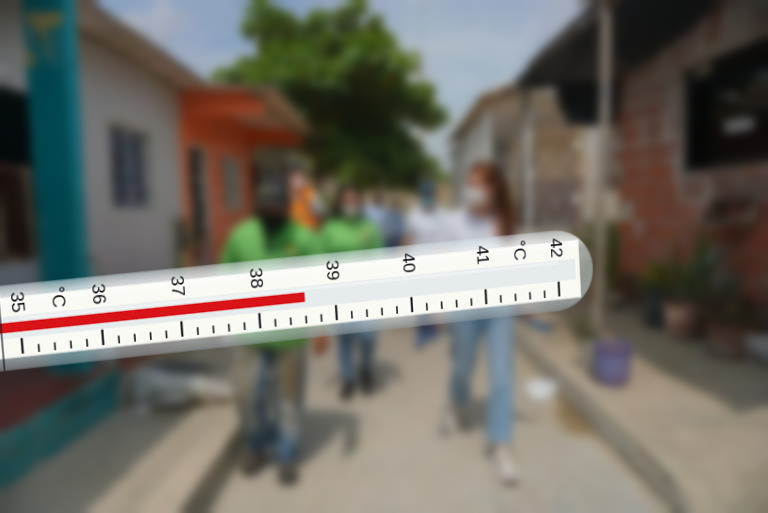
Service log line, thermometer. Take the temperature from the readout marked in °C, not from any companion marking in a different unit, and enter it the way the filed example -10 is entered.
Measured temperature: 38.6
